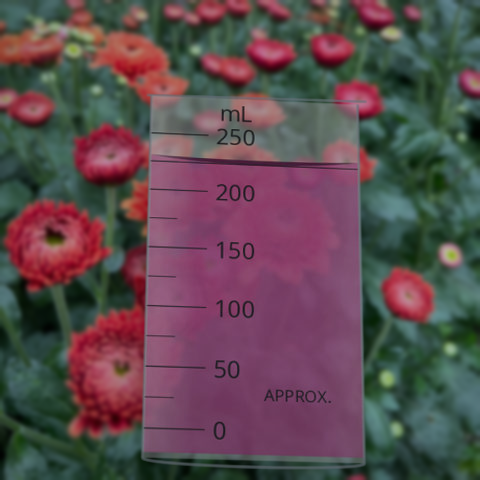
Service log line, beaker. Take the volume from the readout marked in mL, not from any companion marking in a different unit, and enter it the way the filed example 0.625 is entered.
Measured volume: 225
